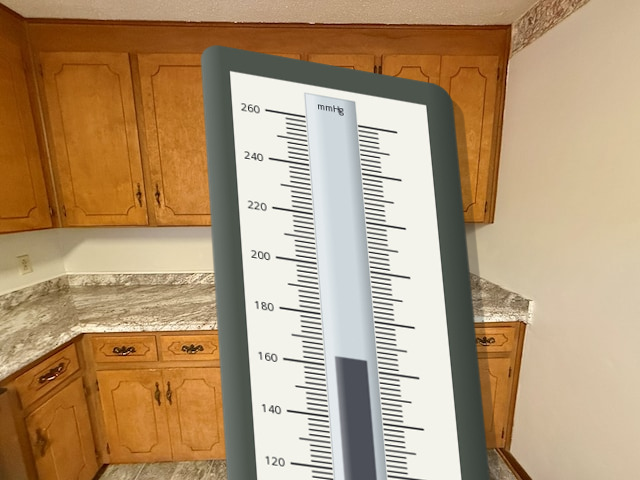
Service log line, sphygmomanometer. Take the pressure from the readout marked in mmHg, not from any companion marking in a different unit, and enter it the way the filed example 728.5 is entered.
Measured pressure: 164
